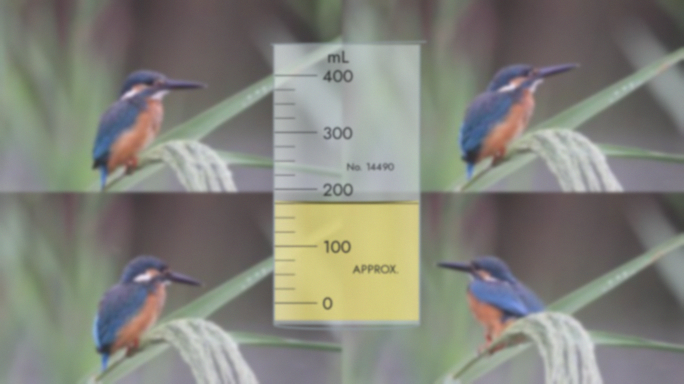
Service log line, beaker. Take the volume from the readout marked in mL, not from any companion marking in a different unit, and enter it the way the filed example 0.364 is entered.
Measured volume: 175
